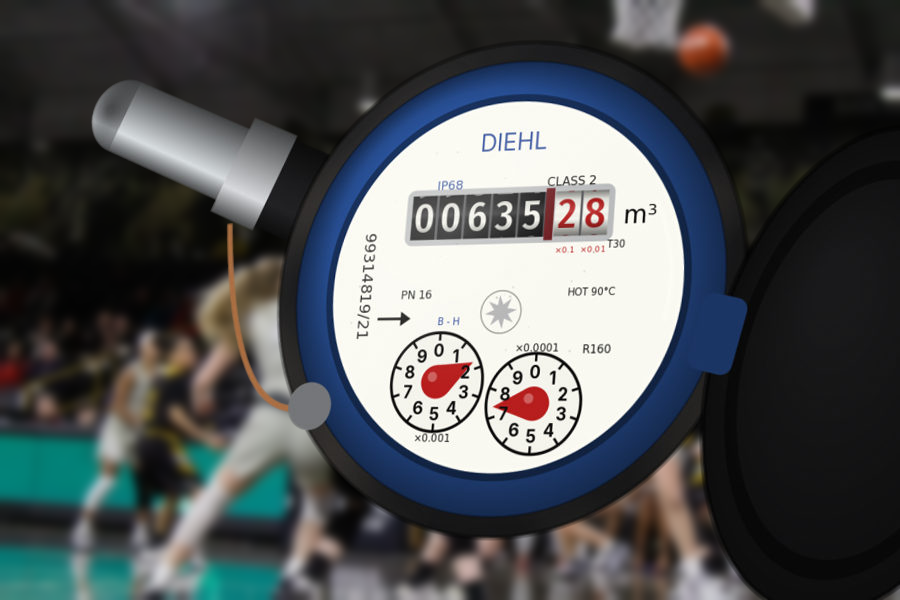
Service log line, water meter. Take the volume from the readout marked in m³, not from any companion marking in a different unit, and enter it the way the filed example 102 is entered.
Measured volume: 635.2817
